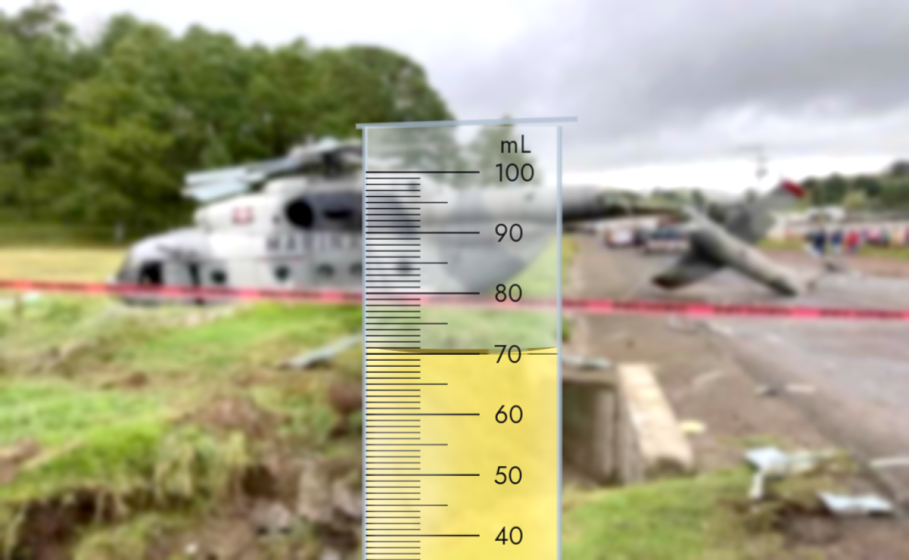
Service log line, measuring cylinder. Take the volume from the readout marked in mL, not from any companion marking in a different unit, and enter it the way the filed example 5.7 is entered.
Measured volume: 70
